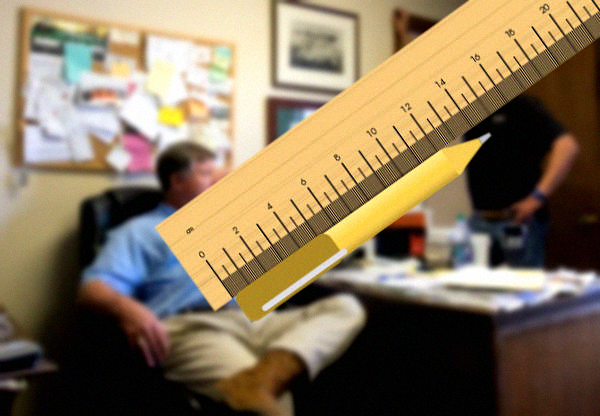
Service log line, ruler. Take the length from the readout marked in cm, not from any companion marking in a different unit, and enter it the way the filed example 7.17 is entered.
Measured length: 14.5
